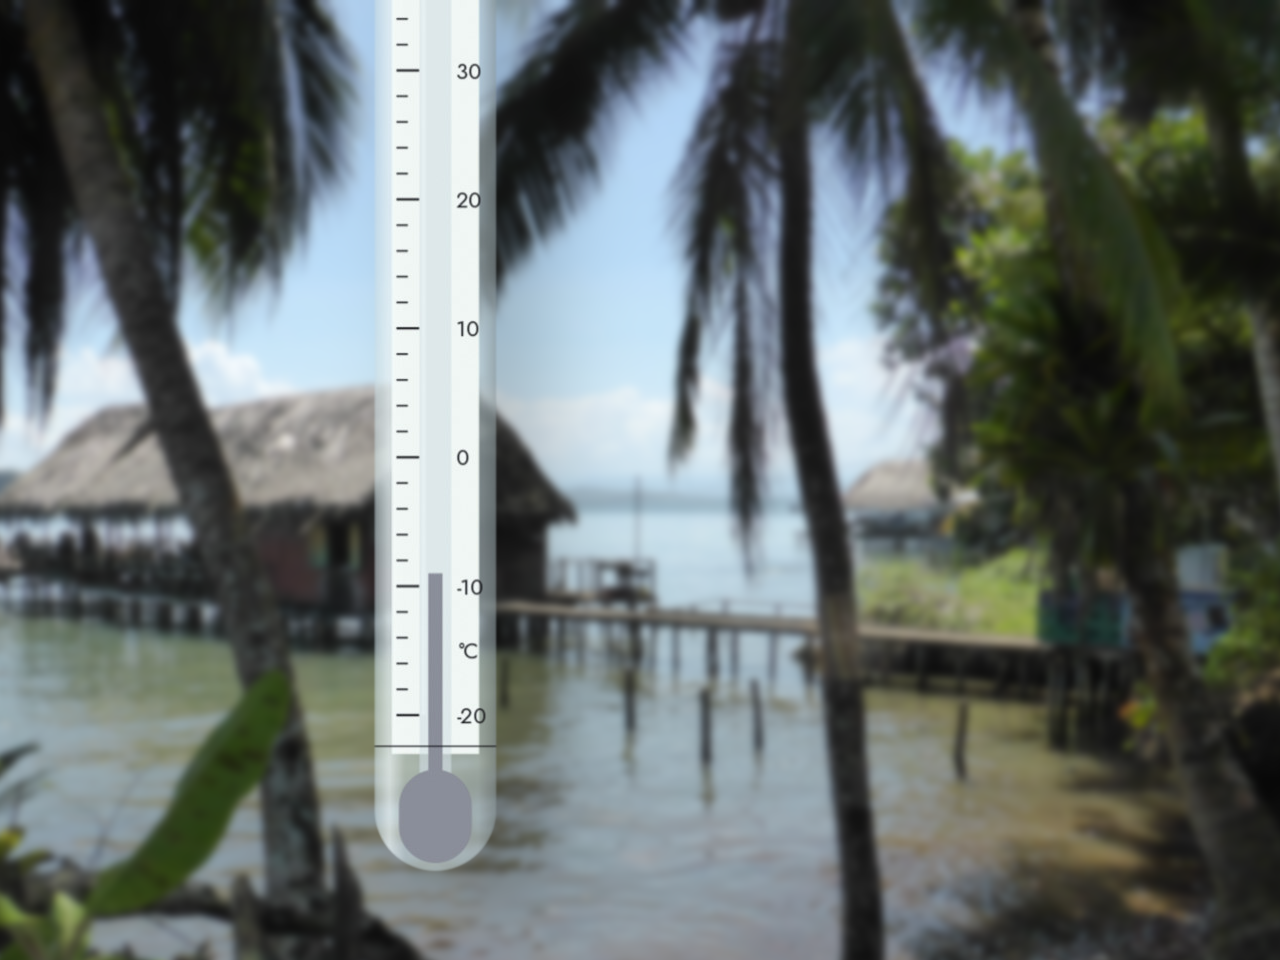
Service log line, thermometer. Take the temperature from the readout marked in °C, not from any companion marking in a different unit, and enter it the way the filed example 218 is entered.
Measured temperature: -9
